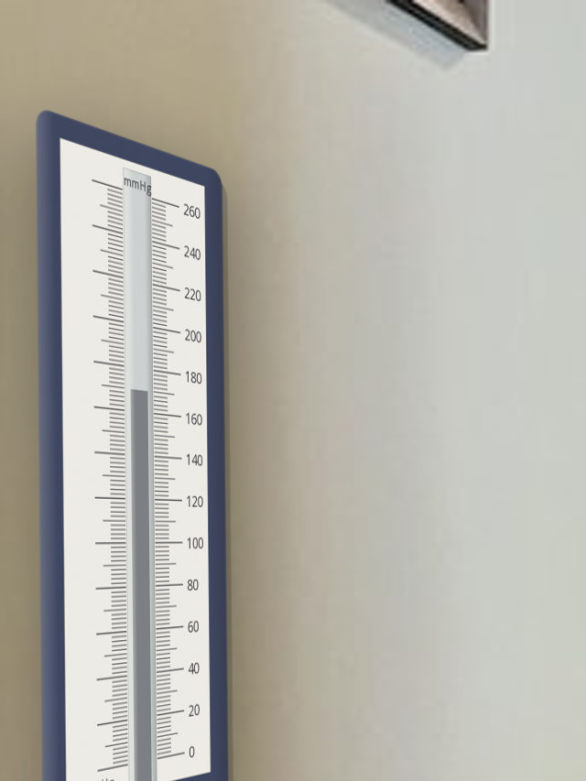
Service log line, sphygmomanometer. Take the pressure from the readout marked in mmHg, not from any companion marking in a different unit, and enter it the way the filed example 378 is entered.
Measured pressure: 170
